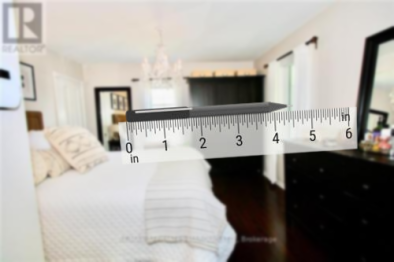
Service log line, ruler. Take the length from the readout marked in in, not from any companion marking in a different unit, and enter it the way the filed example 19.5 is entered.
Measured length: 4.5
